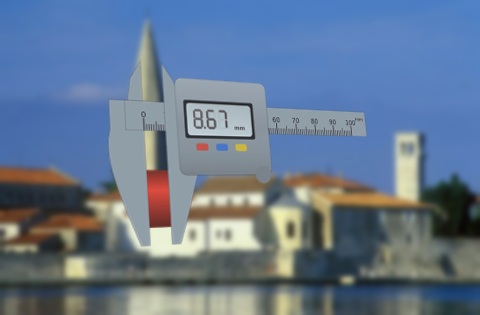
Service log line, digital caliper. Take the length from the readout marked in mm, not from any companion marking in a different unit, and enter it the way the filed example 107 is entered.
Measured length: 8.67
